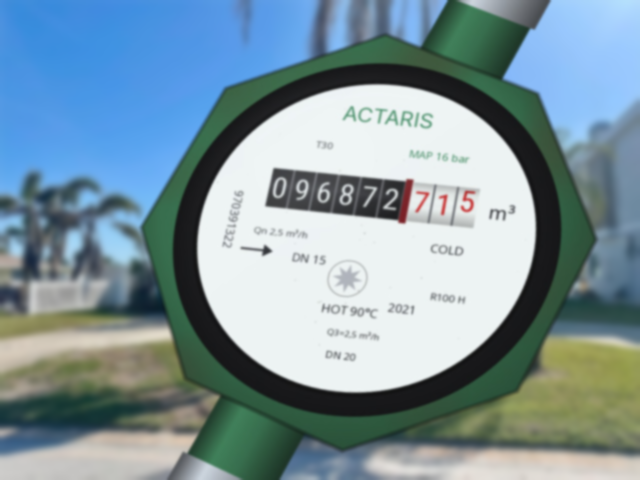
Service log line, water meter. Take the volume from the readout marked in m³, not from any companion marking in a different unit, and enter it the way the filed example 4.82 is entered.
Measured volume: 96872.715
